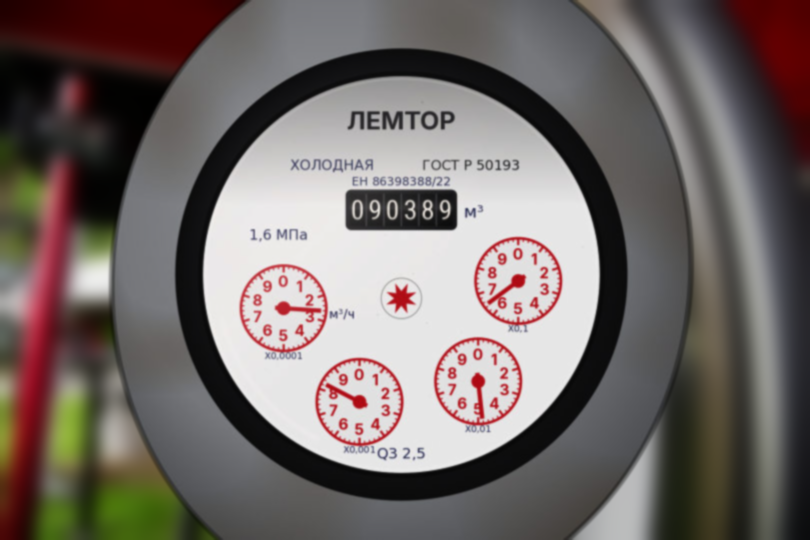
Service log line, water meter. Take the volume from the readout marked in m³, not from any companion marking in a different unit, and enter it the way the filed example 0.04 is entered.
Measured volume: 90389.6482
